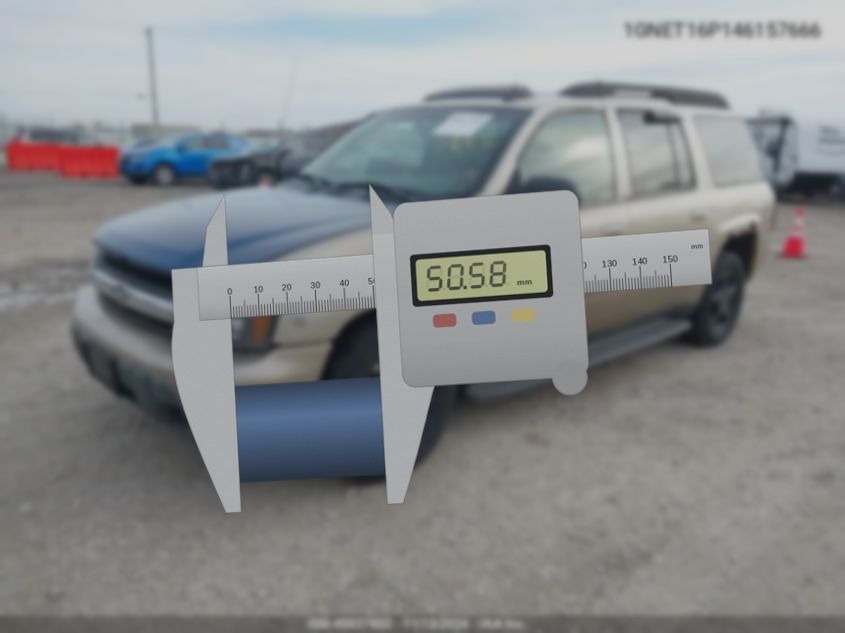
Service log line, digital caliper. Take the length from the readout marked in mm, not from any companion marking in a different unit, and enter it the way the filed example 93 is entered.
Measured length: 50.58
